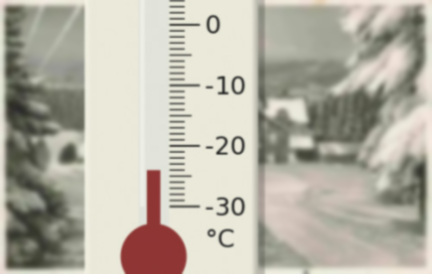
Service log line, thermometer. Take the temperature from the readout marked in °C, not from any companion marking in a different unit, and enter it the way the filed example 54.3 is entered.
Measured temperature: -24
